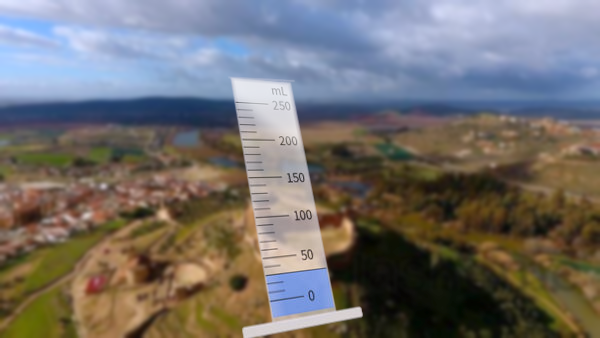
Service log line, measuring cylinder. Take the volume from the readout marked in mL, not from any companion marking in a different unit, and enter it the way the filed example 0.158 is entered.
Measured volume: 30
